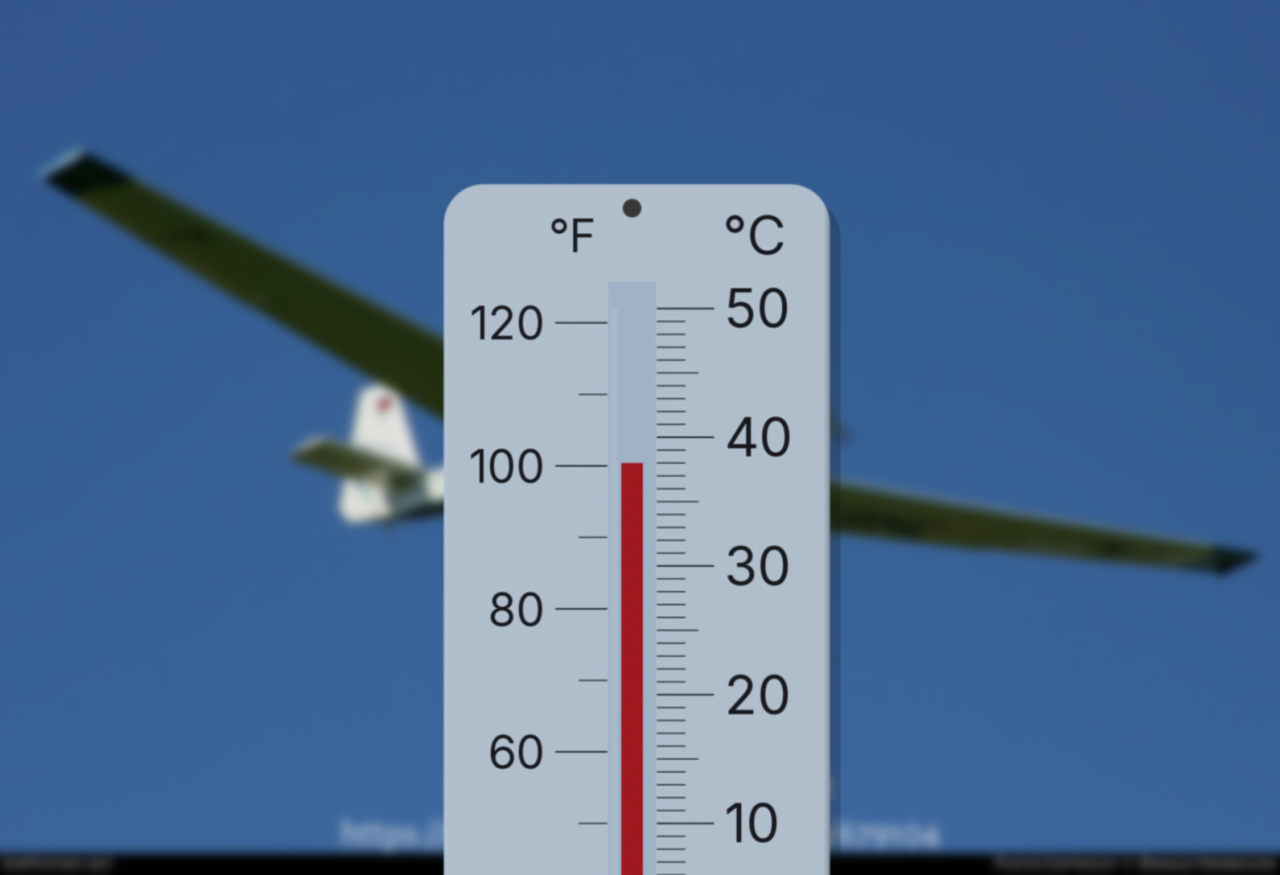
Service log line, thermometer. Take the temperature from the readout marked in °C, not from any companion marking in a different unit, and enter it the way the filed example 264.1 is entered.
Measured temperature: 38
